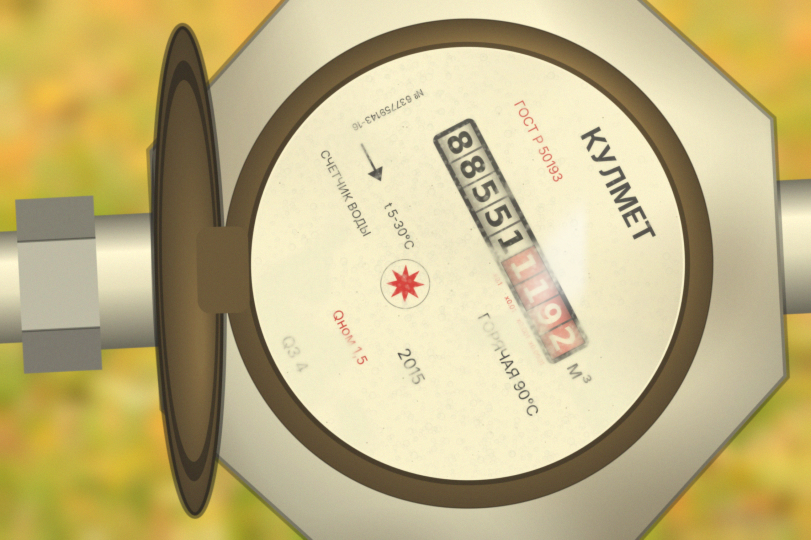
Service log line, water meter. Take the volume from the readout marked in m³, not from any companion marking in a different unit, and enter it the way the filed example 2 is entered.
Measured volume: 88551.1192
